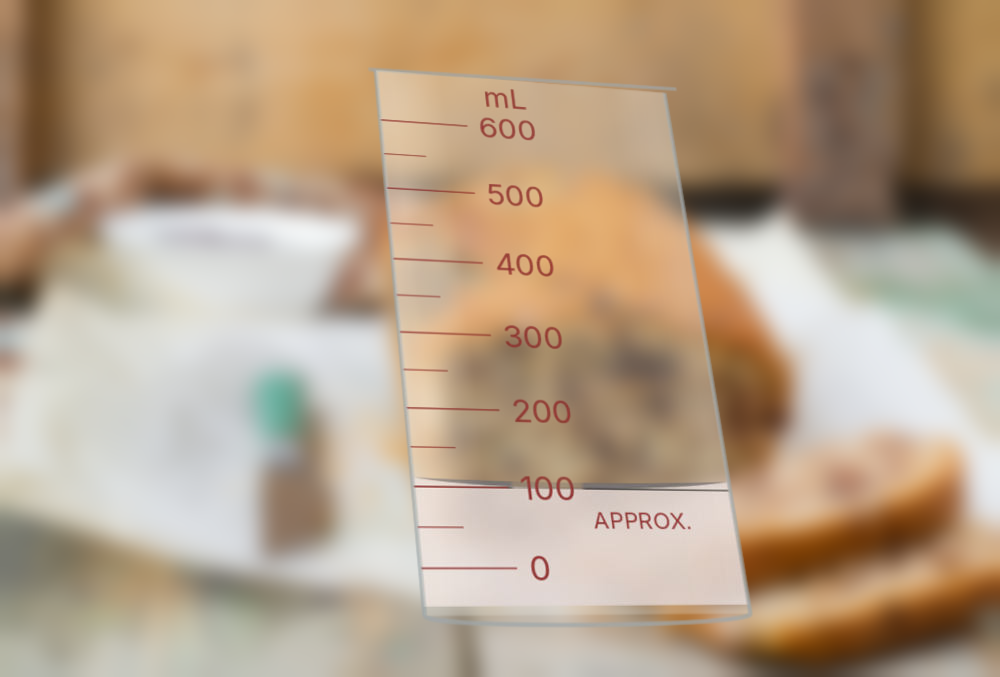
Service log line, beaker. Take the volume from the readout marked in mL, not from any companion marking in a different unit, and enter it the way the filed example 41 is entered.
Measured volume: 100
